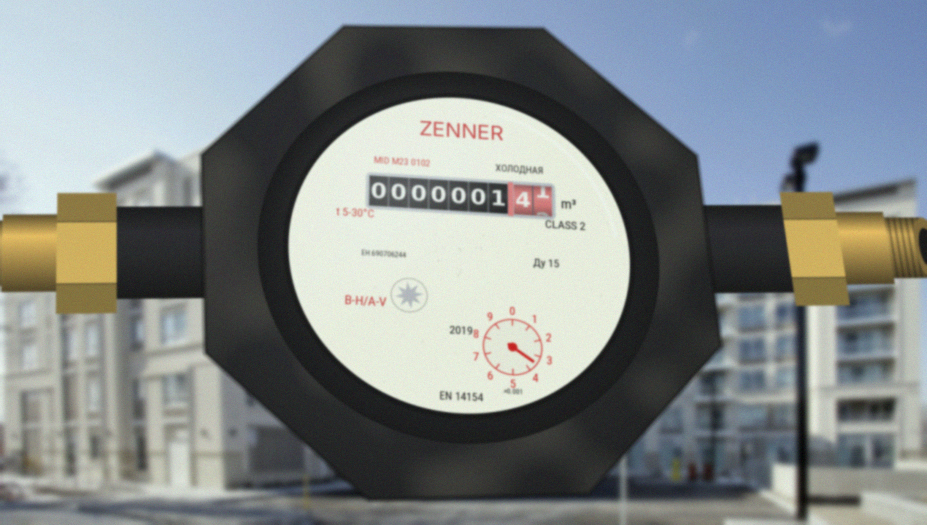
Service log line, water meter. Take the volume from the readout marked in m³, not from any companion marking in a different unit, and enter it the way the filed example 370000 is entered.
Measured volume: 1.413
